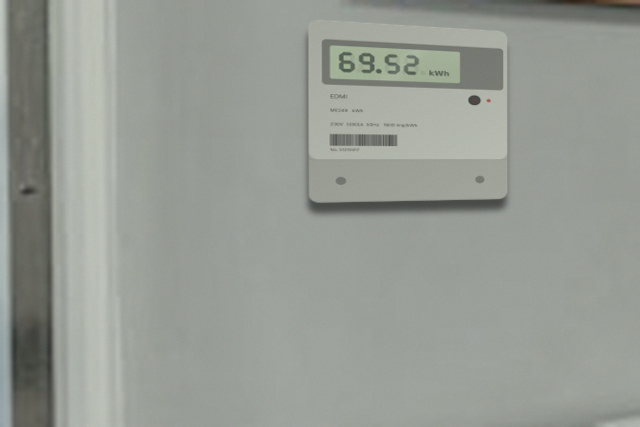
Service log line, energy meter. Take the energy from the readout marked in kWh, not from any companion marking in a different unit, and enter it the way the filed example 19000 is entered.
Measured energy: 69.52
